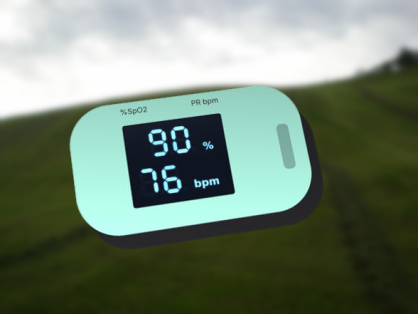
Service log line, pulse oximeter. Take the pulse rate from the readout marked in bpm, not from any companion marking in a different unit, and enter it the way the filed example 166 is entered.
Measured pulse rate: 76
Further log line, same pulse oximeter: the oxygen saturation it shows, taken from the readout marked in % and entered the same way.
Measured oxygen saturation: 90
